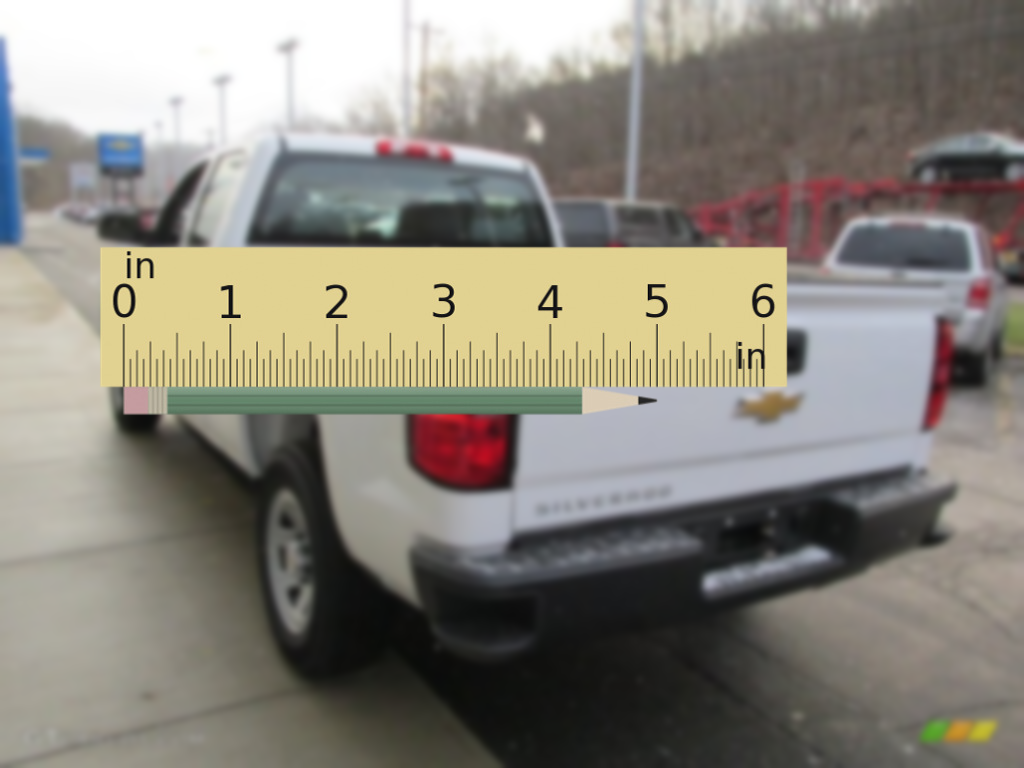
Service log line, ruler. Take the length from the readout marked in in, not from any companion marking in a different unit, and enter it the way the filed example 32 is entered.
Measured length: 5
